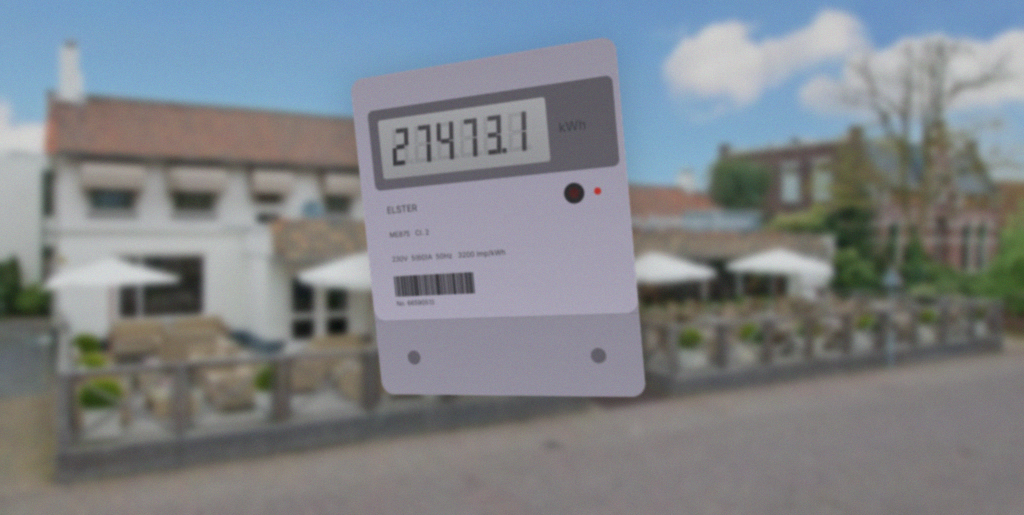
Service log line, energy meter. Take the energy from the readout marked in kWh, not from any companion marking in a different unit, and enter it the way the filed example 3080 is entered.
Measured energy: 27473.1
